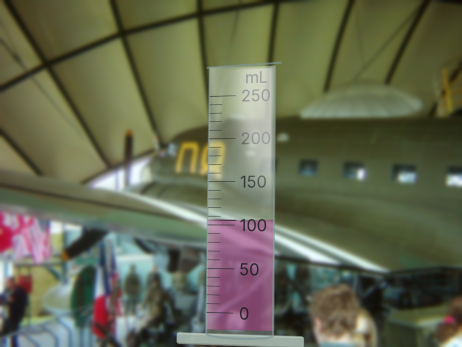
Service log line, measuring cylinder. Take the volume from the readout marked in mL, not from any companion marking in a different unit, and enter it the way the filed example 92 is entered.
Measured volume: 105
